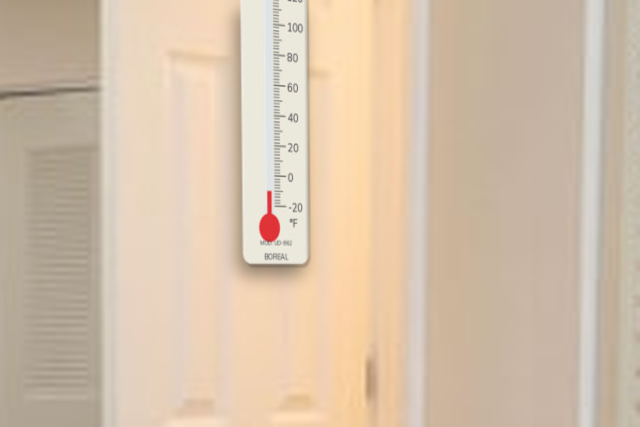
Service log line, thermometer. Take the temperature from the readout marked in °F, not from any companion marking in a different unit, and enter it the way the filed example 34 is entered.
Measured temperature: -10
